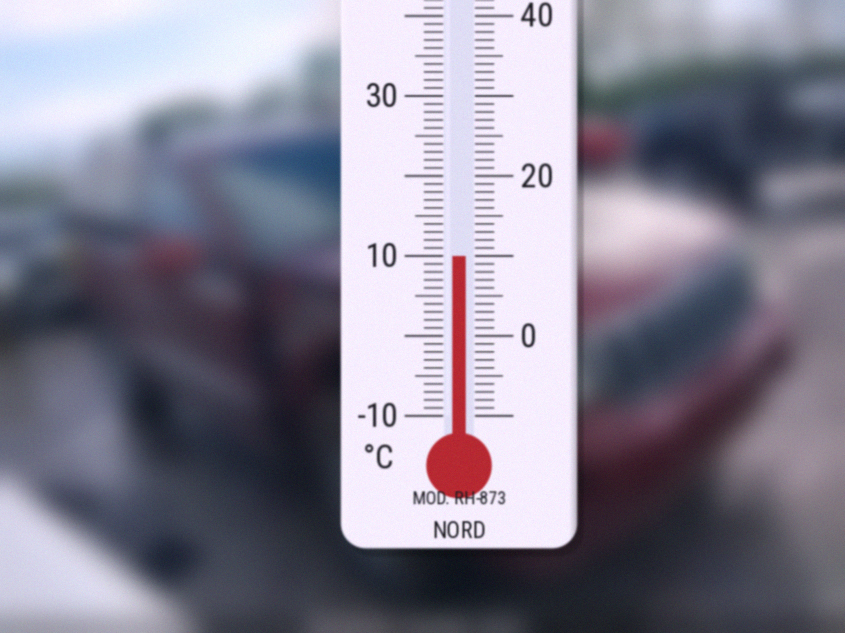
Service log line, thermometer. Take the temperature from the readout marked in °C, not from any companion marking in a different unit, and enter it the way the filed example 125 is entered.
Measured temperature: 10
